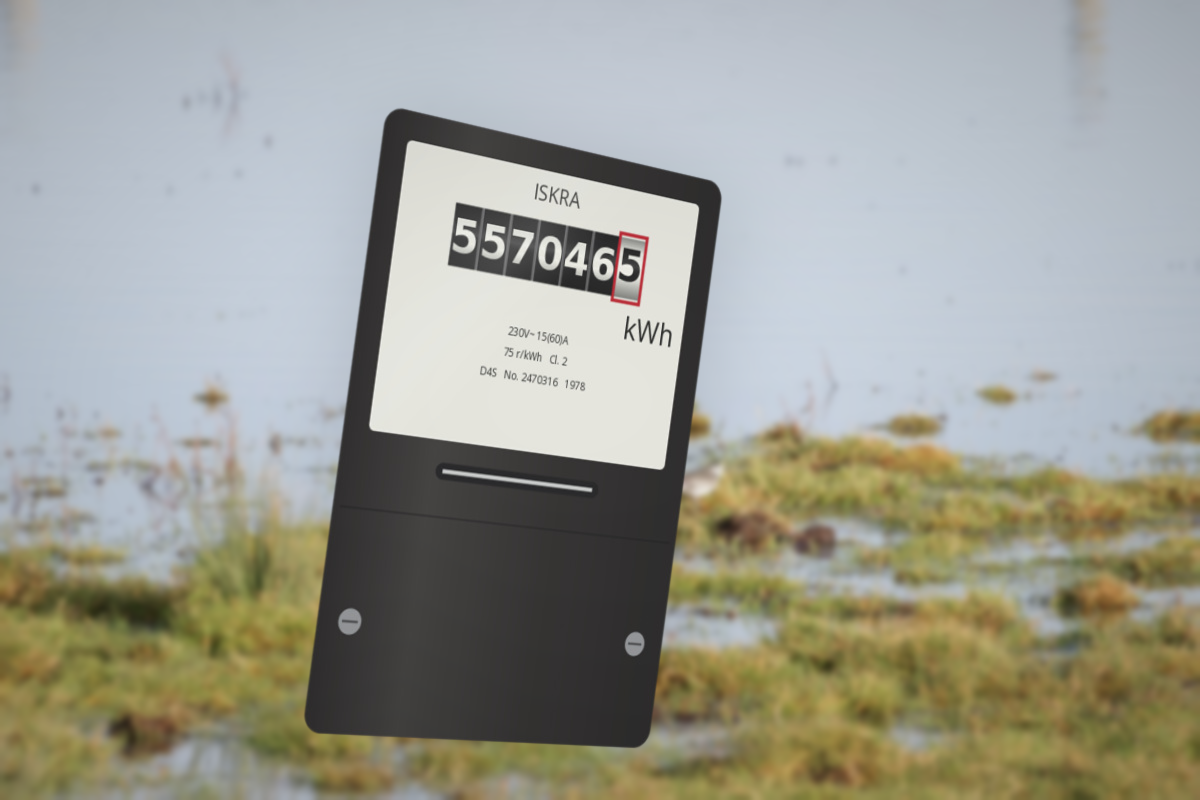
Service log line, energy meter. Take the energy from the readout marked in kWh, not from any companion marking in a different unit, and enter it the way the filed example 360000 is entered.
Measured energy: 557046.5
